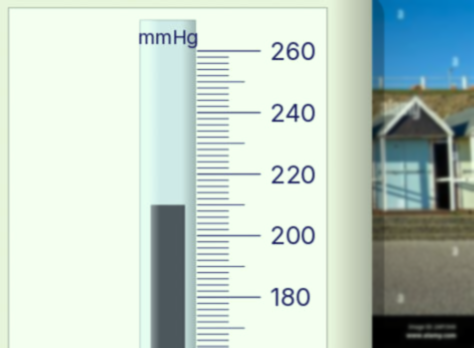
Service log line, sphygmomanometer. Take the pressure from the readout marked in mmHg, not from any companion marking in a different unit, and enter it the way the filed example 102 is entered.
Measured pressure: 210
